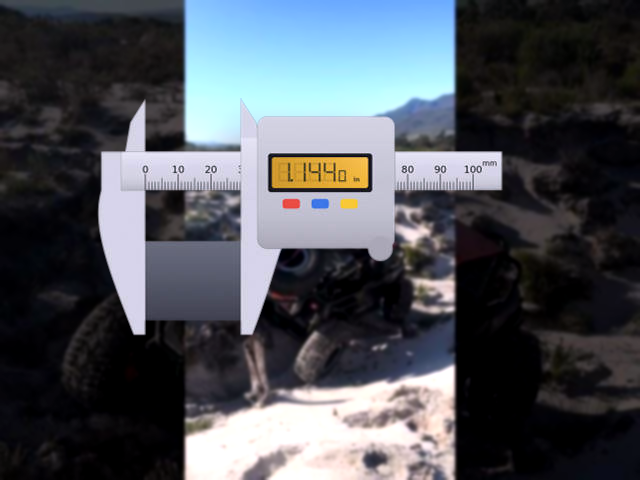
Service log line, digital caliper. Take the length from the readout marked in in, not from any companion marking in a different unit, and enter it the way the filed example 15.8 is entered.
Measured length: 1.1440
